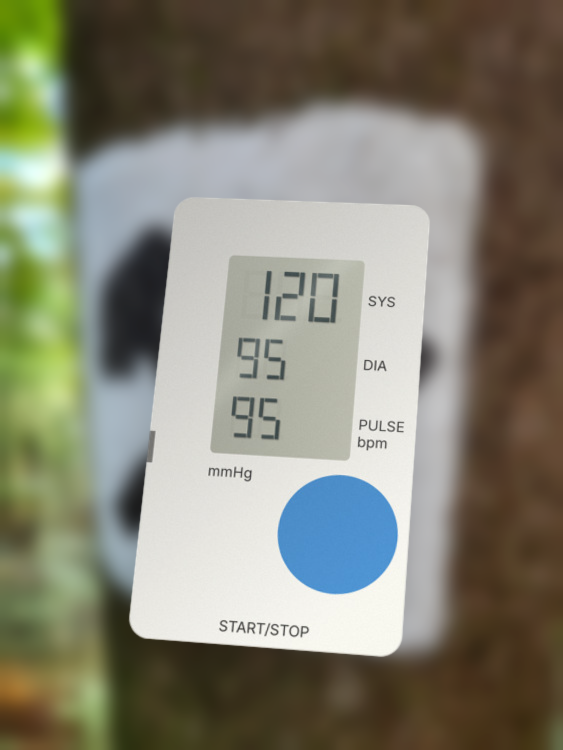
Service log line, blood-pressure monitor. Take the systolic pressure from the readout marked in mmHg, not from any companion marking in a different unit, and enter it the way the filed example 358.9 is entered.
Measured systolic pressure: 120
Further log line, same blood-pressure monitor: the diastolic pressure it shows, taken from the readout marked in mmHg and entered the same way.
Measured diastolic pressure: 95
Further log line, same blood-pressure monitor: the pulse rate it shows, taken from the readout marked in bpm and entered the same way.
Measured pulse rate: 95
